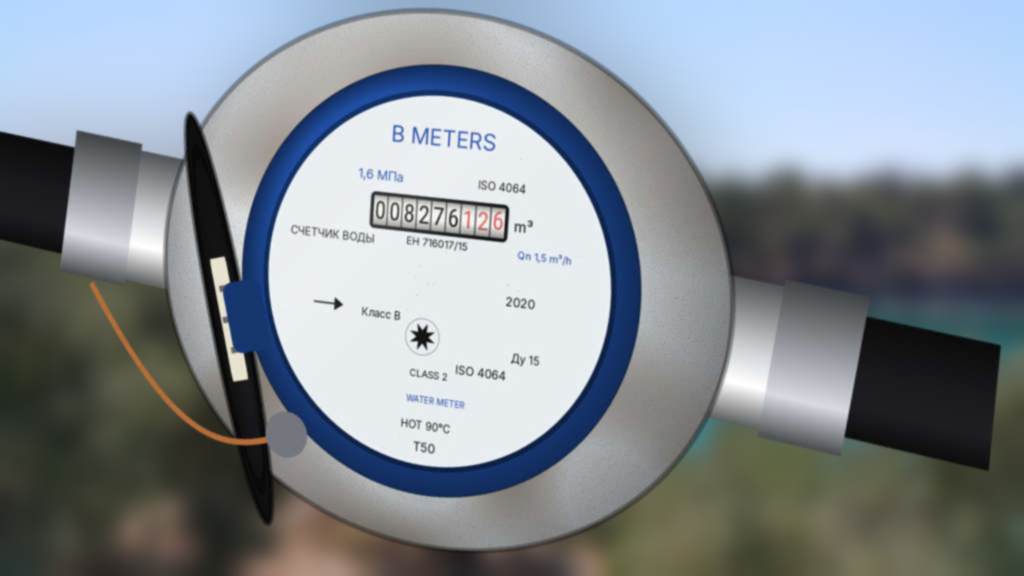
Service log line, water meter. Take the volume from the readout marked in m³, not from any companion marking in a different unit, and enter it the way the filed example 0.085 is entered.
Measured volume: 8276.126
